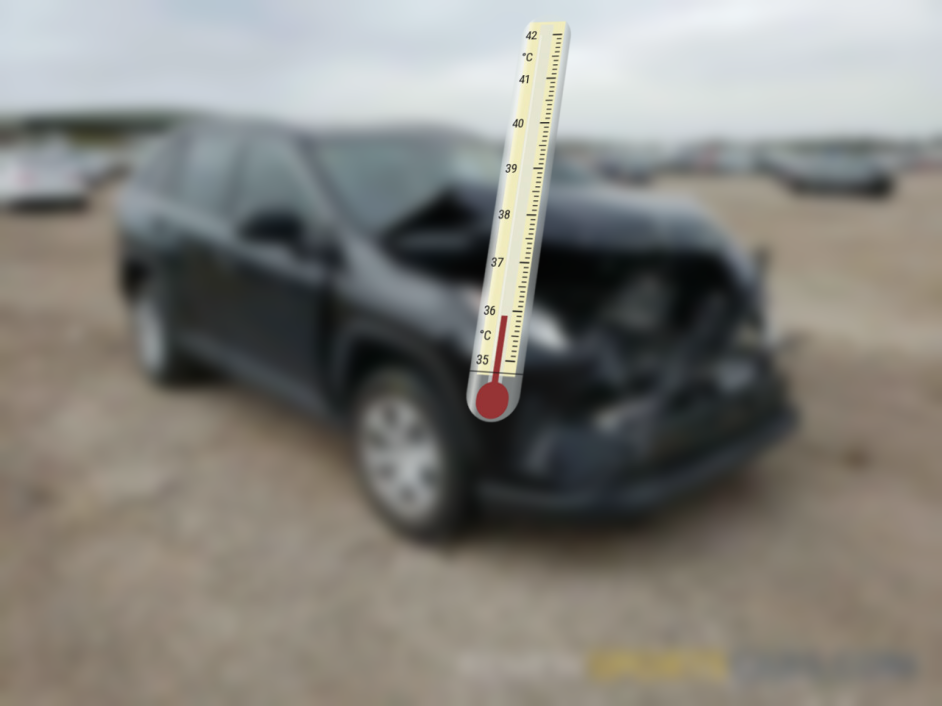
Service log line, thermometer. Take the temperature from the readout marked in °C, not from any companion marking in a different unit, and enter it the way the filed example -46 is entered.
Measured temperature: 35.9
